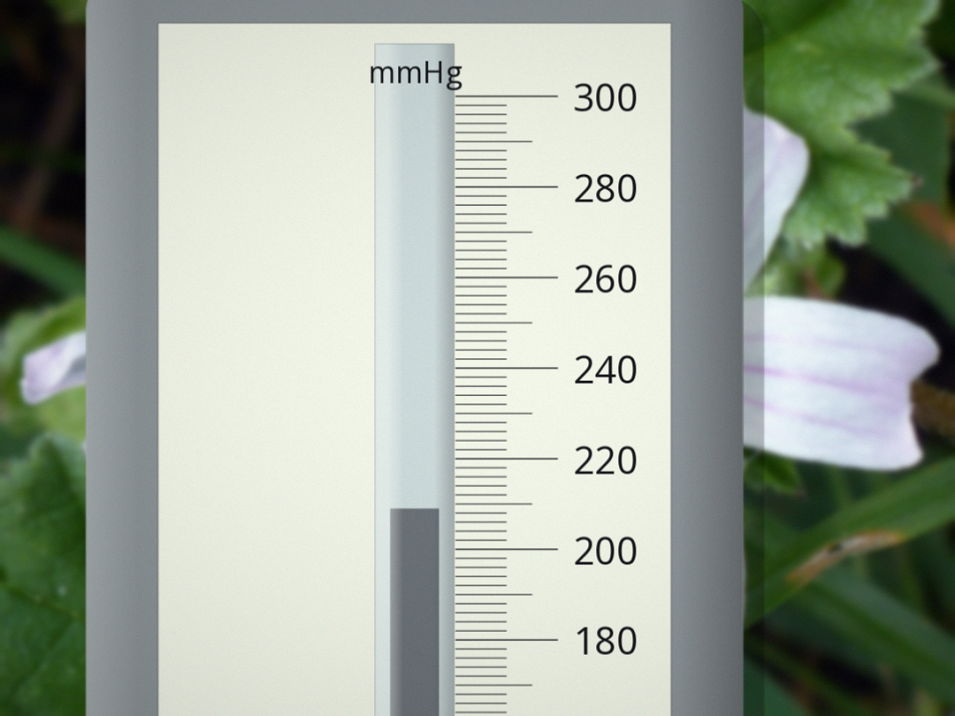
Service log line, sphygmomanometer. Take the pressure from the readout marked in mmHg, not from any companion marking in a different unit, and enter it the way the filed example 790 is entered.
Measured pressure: 209
